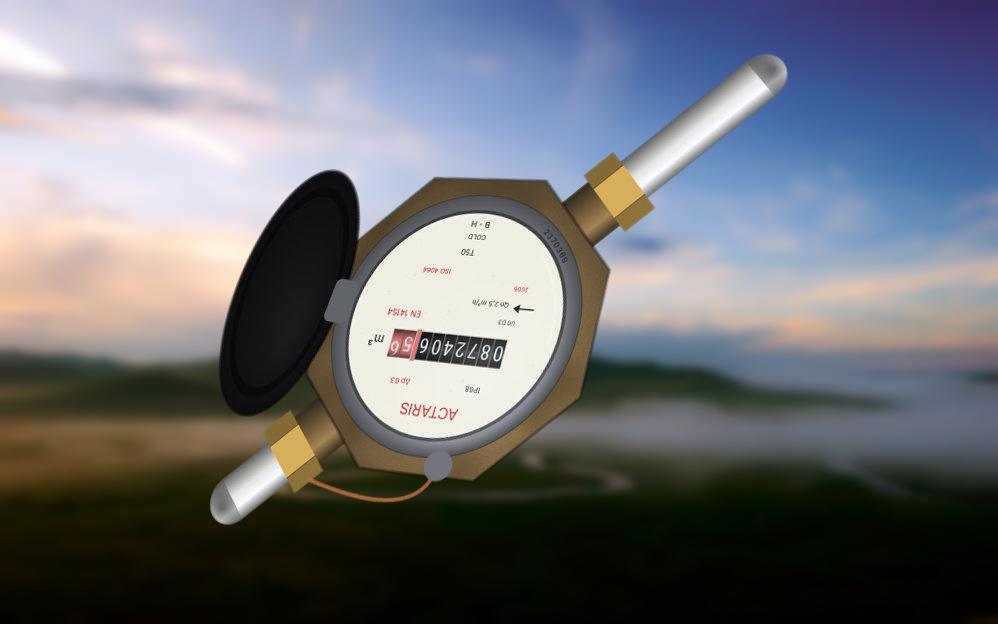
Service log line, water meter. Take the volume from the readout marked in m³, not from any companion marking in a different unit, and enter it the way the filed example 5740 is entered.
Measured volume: 872406.56
